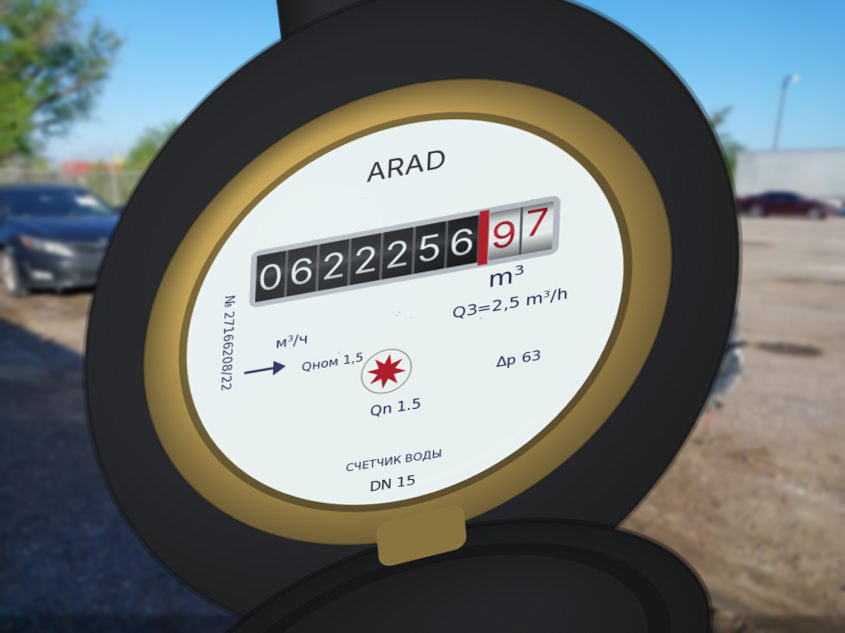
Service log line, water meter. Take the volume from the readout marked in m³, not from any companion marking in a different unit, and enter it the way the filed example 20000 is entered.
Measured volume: 622256.97
